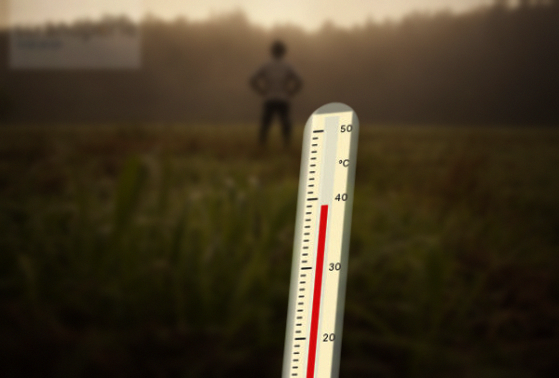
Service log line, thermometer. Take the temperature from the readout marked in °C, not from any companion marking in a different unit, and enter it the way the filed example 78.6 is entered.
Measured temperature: 39
